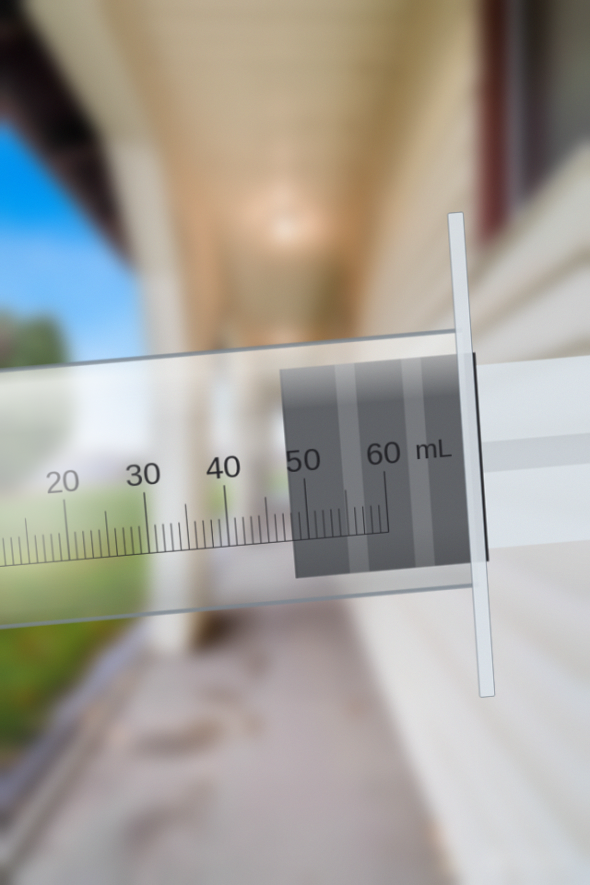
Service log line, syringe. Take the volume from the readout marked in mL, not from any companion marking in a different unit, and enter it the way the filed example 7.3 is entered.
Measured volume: 48
